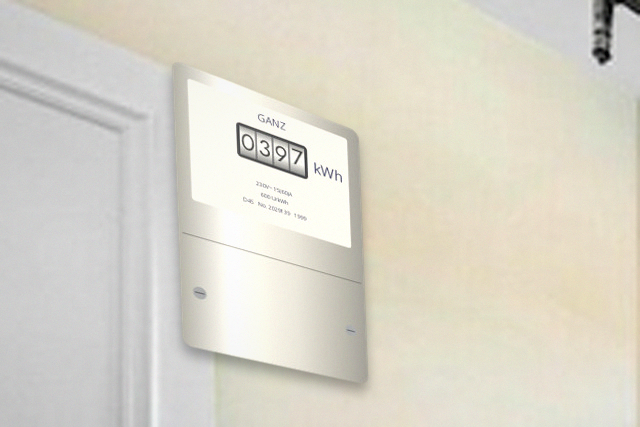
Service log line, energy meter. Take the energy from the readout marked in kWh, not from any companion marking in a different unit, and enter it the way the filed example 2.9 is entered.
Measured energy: 397
